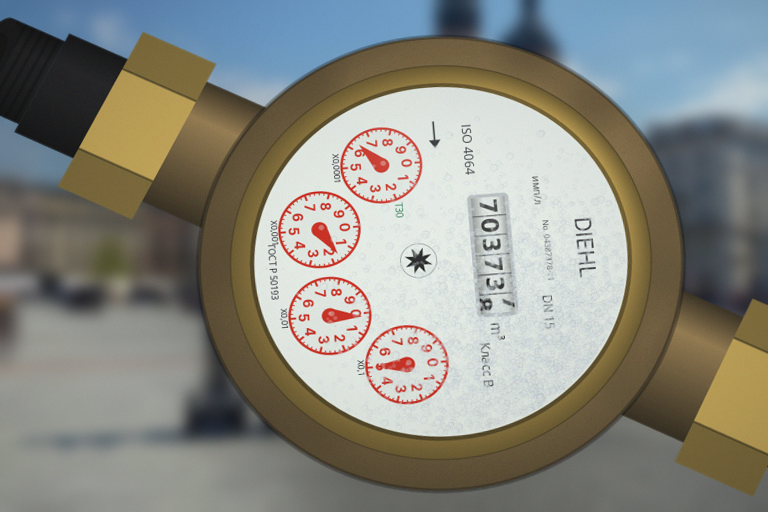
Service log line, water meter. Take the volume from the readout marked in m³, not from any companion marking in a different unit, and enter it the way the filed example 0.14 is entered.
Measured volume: 703737.5016
